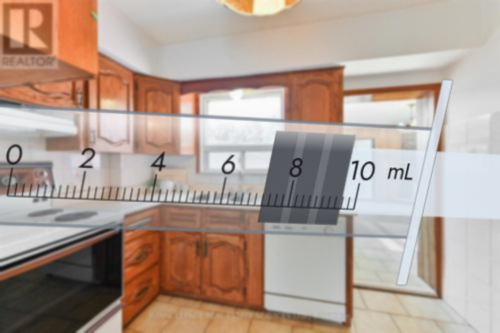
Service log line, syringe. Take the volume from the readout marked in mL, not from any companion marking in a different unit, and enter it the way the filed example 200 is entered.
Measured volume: 7.2
